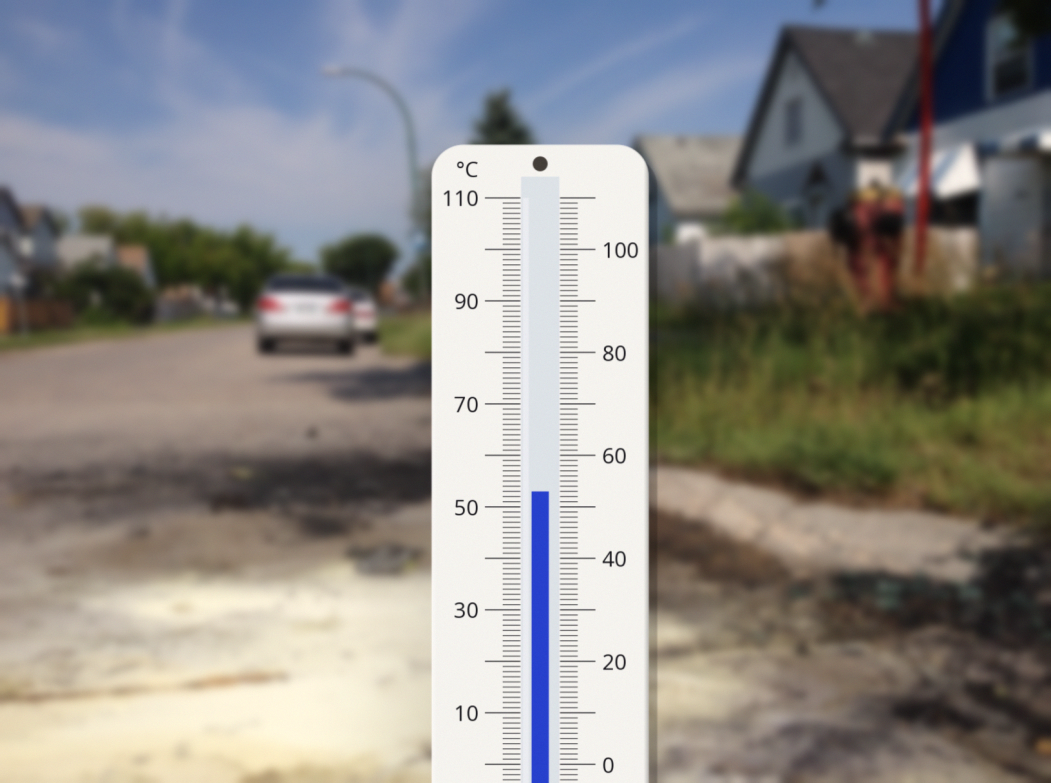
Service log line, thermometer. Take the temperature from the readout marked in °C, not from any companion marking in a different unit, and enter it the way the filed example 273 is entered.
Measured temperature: 53
